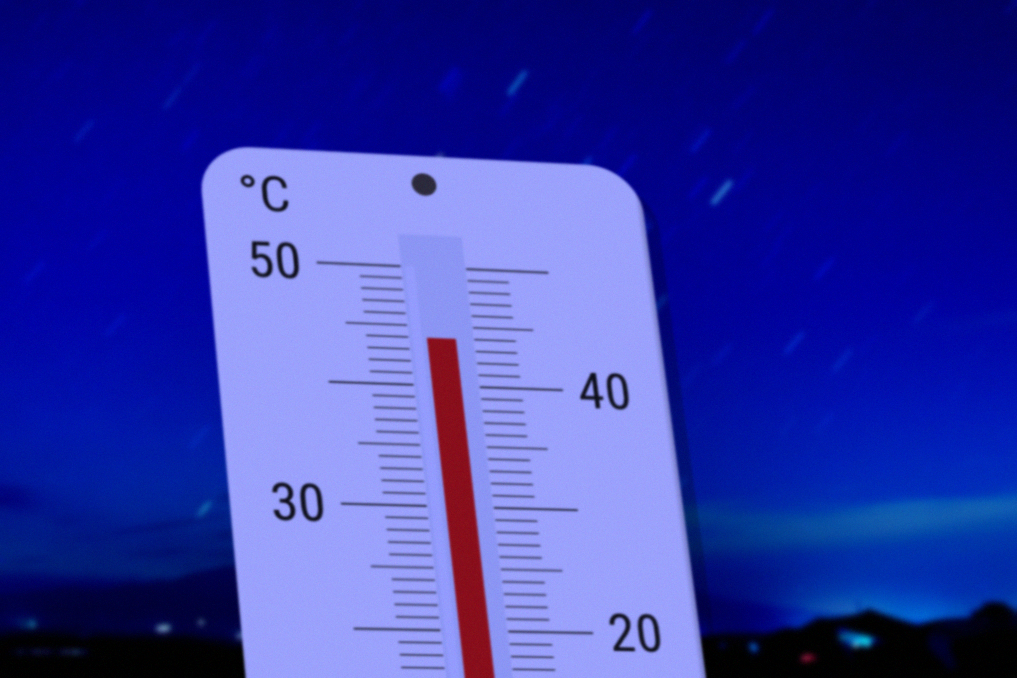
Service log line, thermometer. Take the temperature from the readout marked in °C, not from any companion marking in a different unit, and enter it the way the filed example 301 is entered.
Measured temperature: 44
